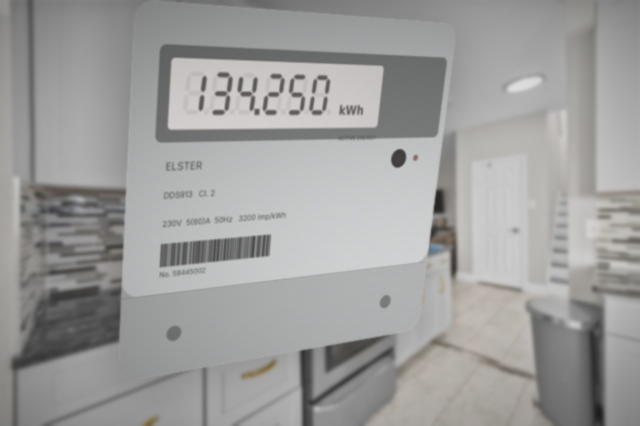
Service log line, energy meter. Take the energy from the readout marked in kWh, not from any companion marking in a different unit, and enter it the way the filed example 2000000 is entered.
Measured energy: 134.250
